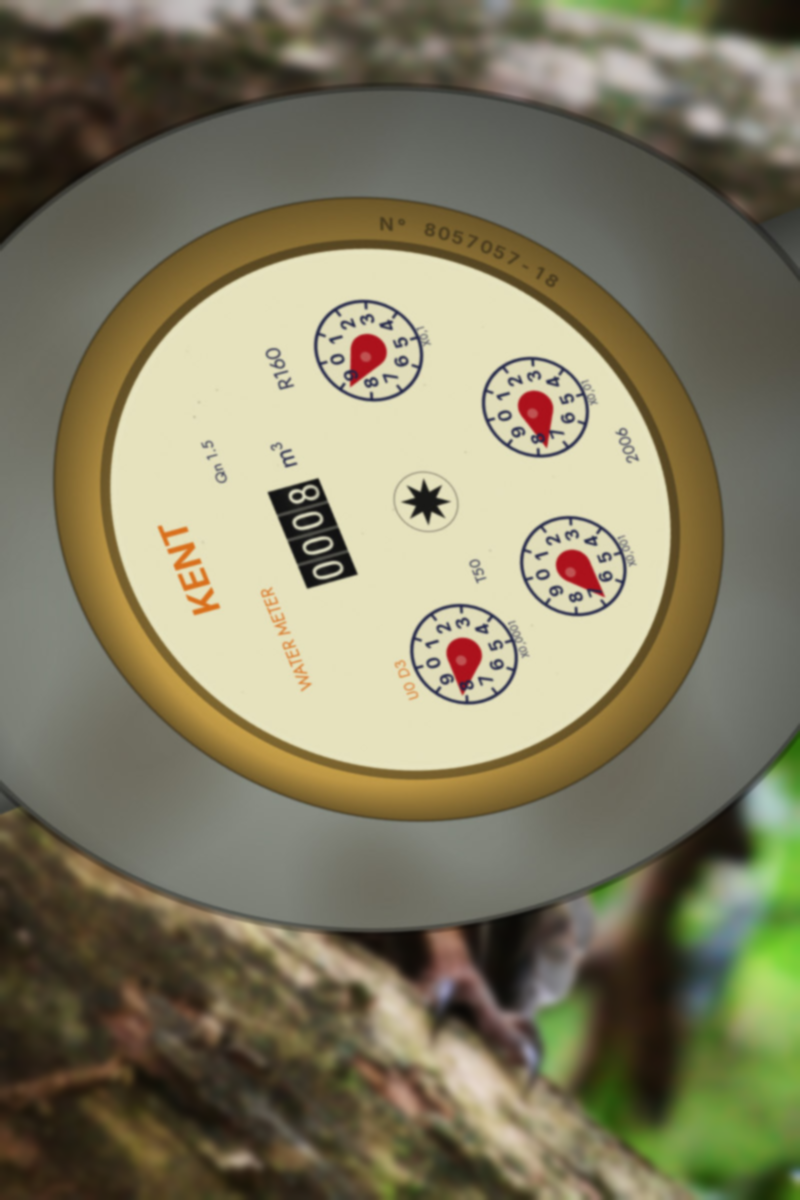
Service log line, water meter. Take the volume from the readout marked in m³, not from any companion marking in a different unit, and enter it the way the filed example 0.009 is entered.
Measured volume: 7.8768
